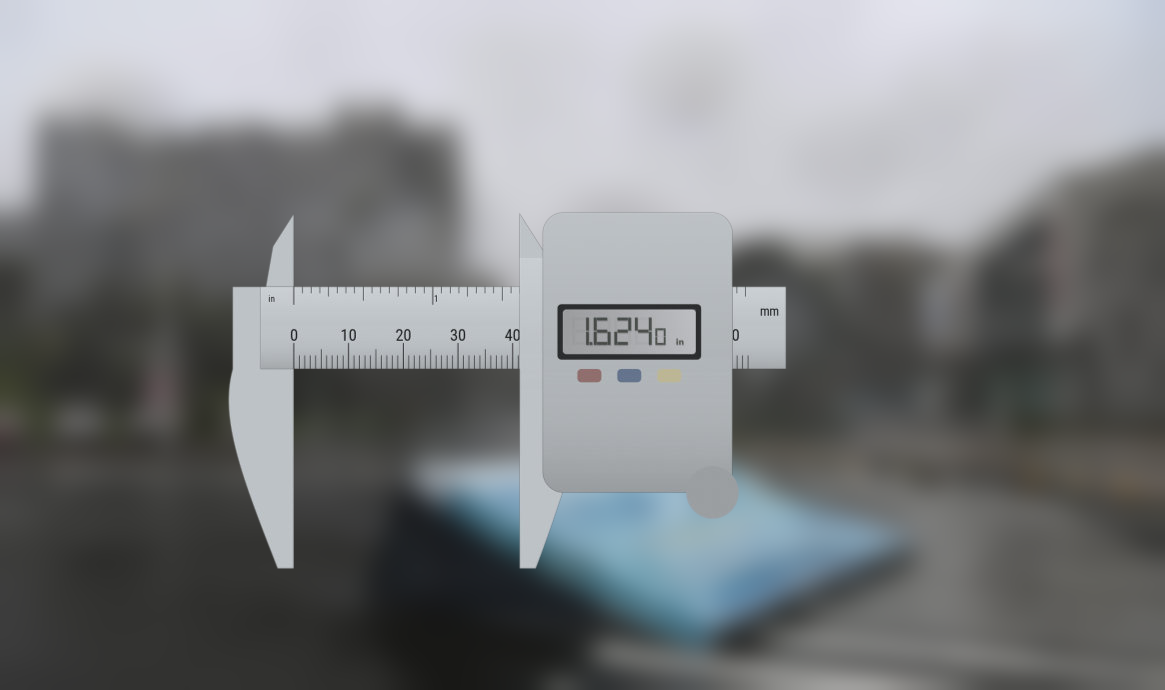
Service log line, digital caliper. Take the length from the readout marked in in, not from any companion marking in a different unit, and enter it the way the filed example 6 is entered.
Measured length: 1.6240
